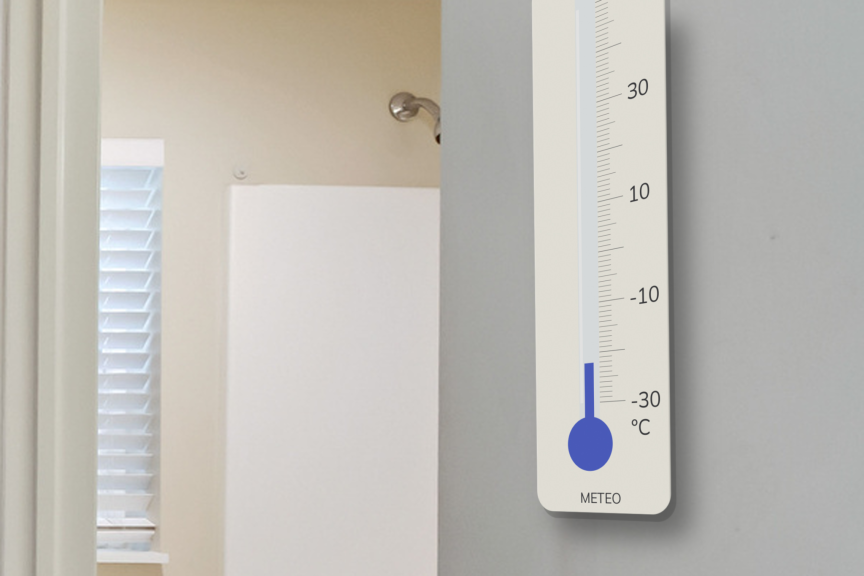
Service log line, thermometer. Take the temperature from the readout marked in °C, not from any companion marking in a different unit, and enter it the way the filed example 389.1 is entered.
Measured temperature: -22
